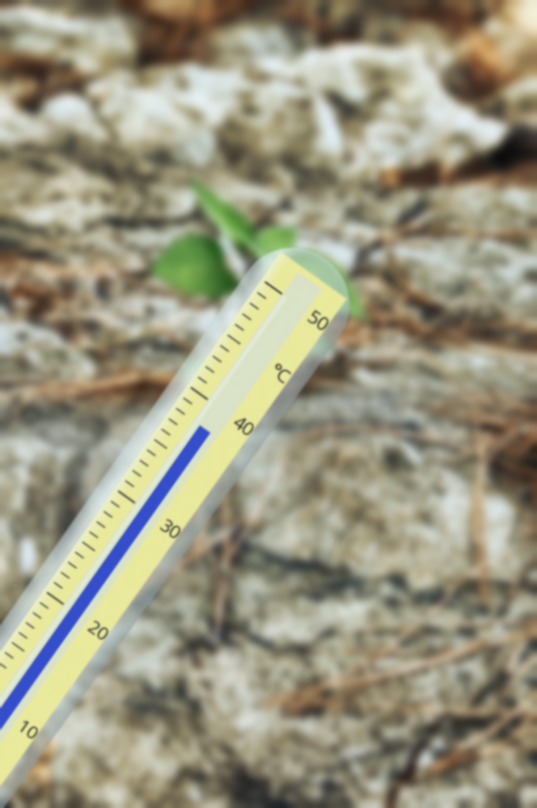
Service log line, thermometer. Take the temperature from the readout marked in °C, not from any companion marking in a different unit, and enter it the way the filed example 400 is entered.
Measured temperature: 38
